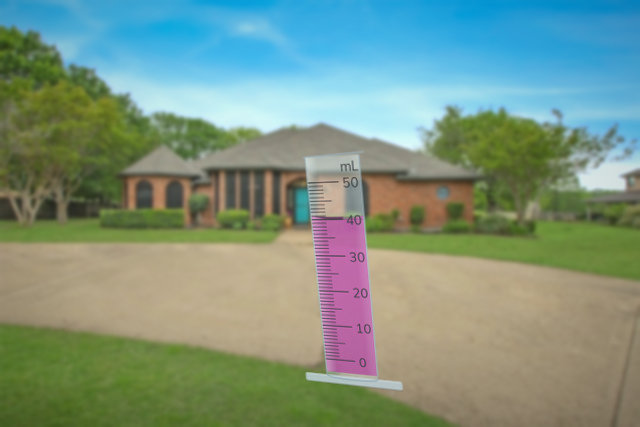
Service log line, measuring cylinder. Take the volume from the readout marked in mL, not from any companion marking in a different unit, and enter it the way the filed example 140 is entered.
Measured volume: 40
